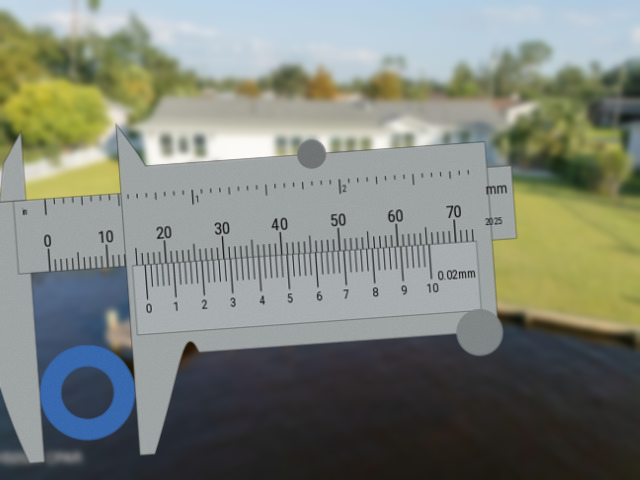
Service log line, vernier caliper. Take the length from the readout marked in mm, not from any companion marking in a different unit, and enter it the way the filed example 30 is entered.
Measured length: 16.4
